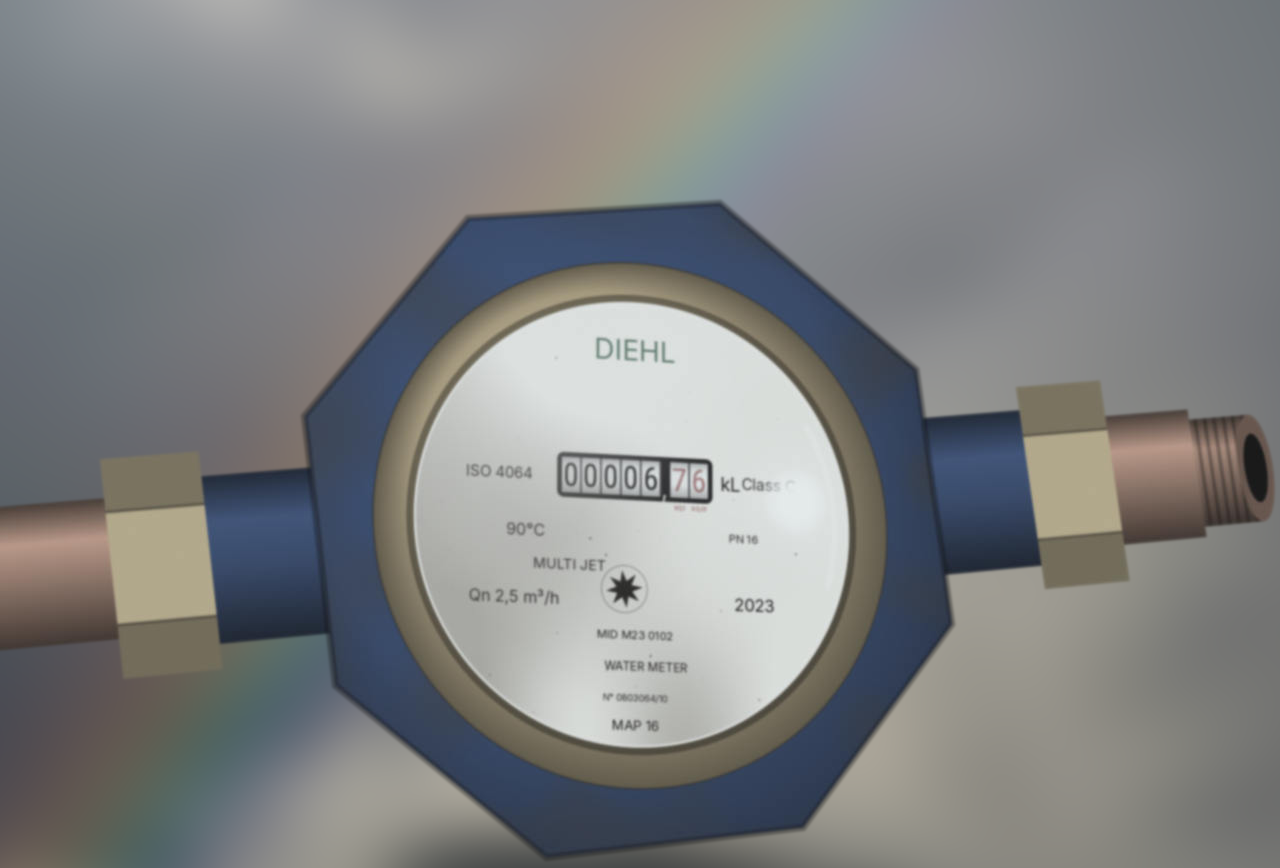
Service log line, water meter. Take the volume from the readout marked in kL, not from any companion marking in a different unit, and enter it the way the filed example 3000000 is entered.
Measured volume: 6.76
